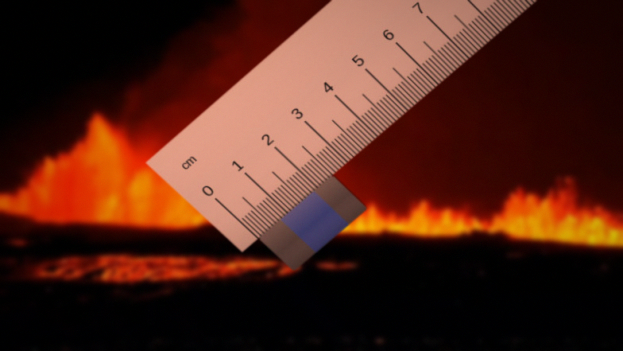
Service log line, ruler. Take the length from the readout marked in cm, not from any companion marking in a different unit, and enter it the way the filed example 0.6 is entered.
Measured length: 2.5
